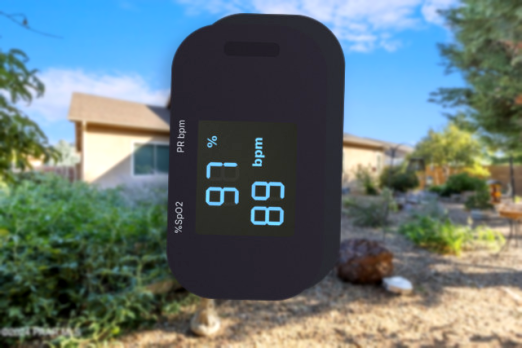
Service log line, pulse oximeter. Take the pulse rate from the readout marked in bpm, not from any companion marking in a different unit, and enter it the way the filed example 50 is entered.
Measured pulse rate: 89
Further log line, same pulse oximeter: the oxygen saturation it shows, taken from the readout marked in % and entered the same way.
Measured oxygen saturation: 97
